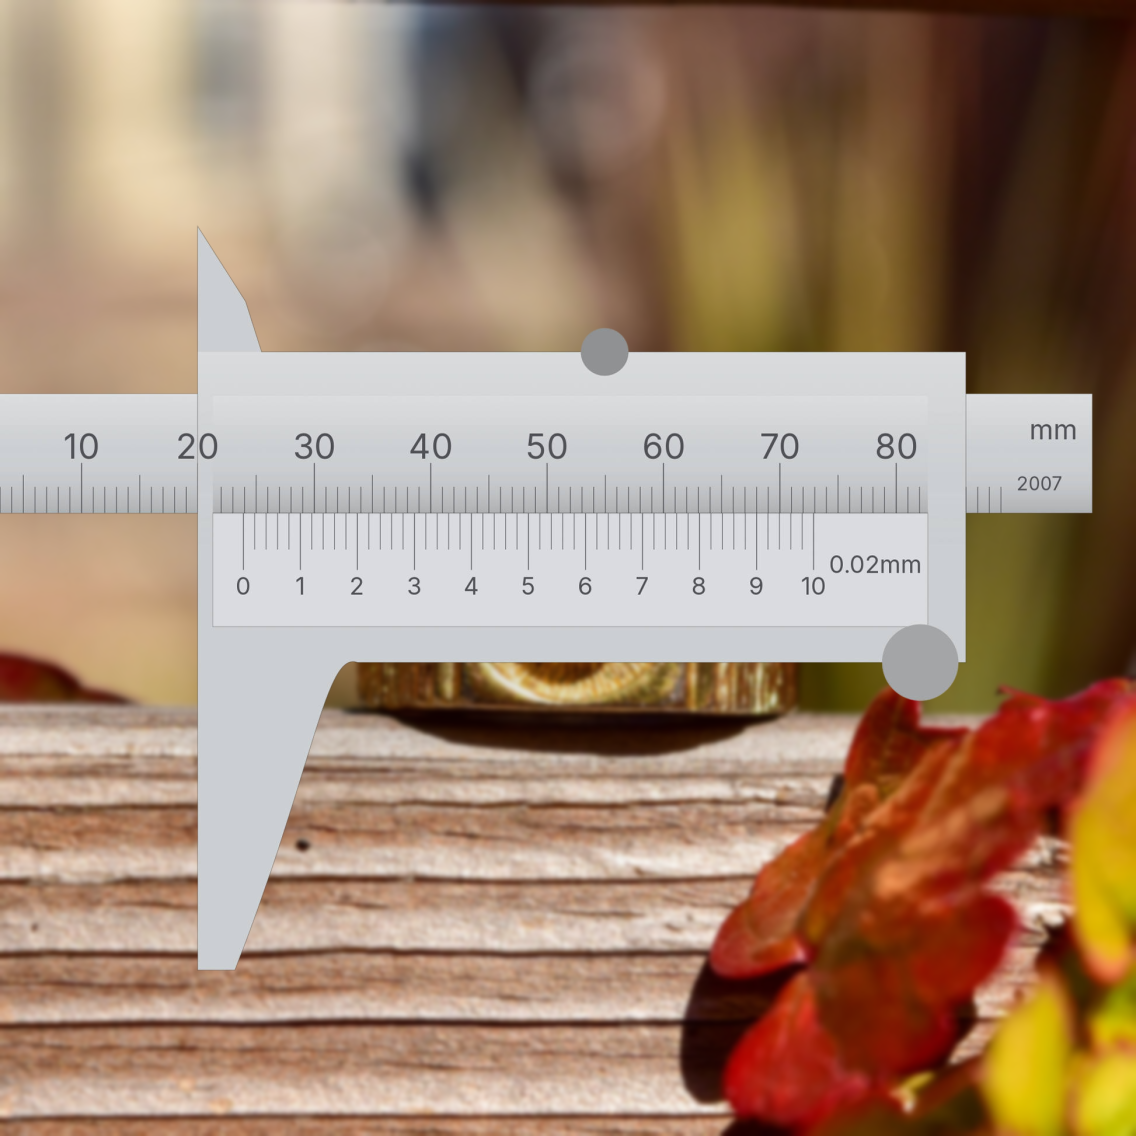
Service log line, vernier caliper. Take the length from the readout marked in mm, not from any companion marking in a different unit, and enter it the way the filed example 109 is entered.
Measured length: 23.9
